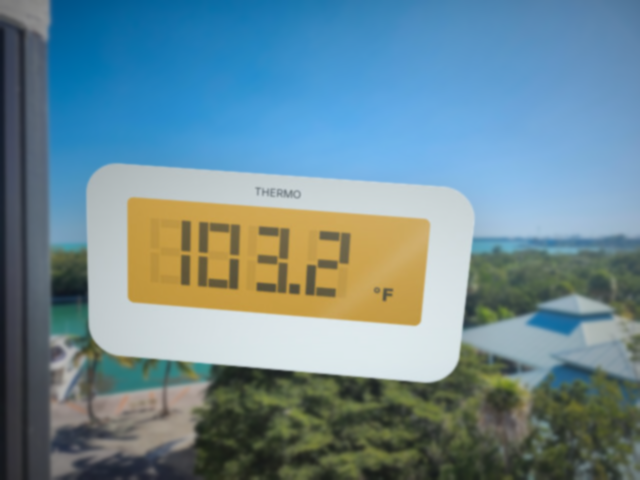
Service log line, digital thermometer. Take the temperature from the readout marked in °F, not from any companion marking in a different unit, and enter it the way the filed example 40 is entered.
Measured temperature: 103.2
